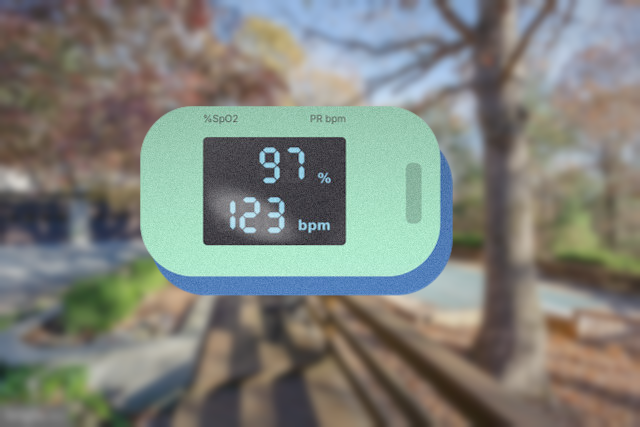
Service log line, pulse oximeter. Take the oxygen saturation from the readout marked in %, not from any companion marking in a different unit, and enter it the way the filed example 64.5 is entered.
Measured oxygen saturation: 97
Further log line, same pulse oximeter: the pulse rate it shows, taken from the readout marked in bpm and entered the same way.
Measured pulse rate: 123
